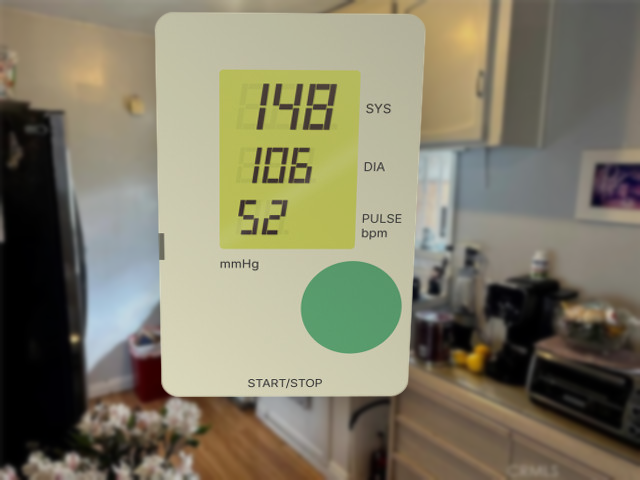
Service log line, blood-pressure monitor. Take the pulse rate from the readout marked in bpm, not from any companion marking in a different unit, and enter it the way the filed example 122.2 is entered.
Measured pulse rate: 52
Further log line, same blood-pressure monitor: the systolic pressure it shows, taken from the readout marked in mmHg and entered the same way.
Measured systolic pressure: 148
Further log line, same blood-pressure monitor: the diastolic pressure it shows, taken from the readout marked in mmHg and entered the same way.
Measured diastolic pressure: 106
